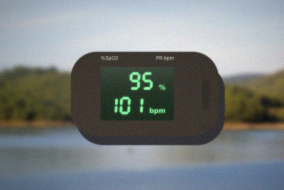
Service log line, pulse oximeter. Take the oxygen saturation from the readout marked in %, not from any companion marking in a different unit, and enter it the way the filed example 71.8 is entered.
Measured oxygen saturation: 95
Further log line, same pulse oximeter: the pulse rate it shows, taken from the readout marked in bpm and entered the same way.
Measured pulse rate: 101
